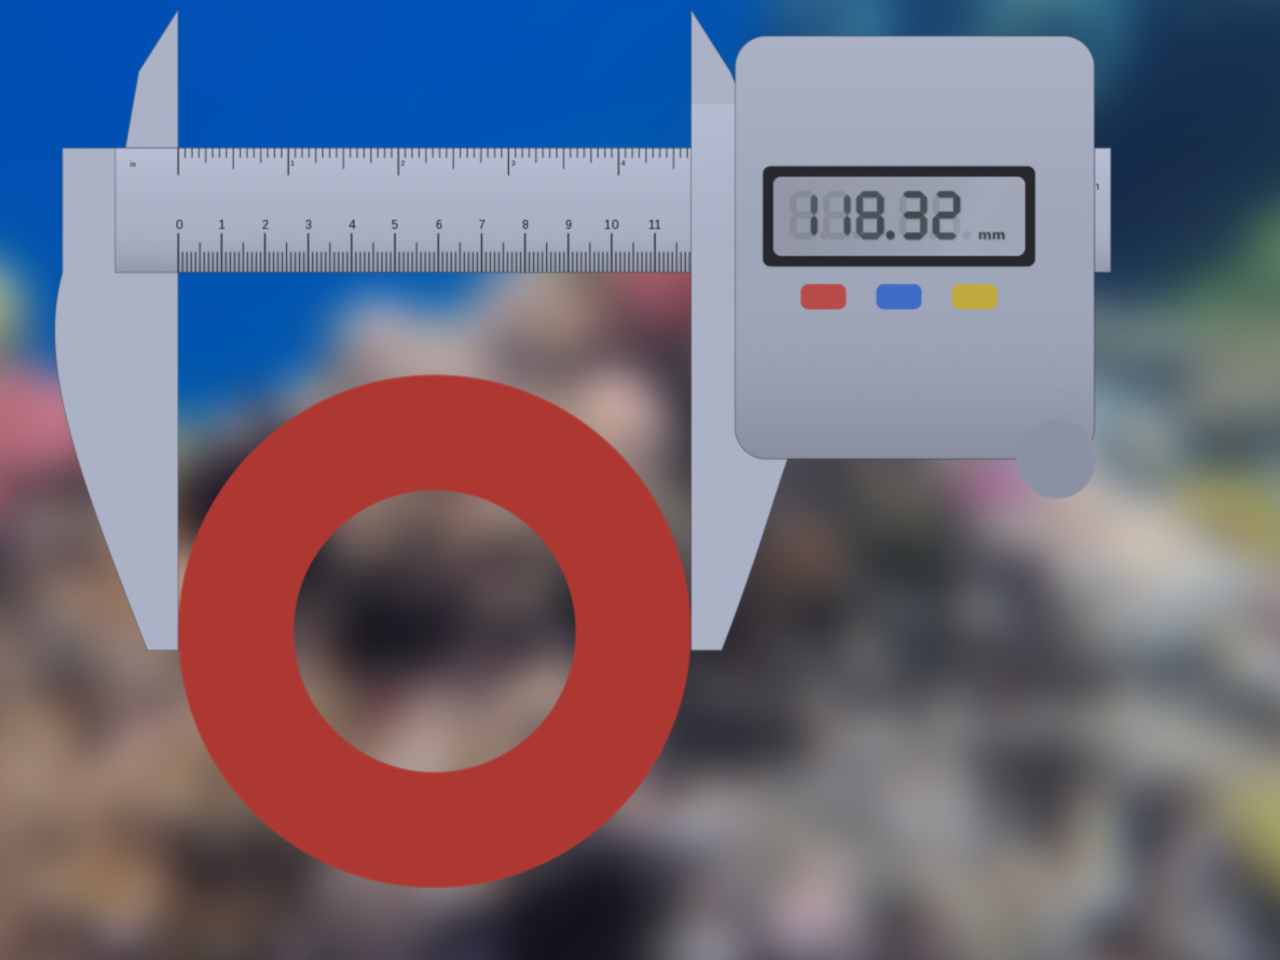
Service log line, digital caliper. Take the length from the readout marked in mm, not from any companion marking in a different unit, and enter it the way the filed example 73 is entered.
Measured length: 118.32
